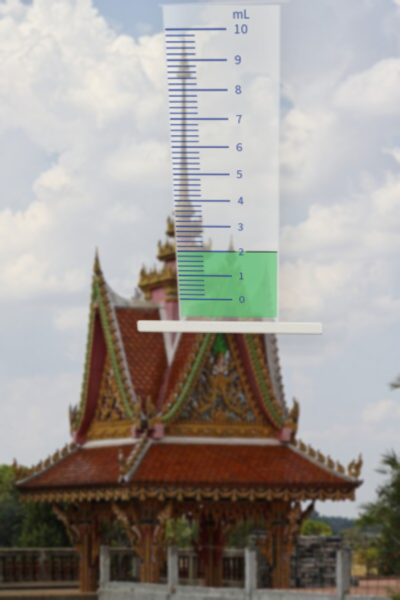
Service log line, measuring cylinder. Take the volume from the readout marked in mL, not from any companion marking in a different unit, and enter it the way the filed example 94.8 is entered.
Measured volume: 2
